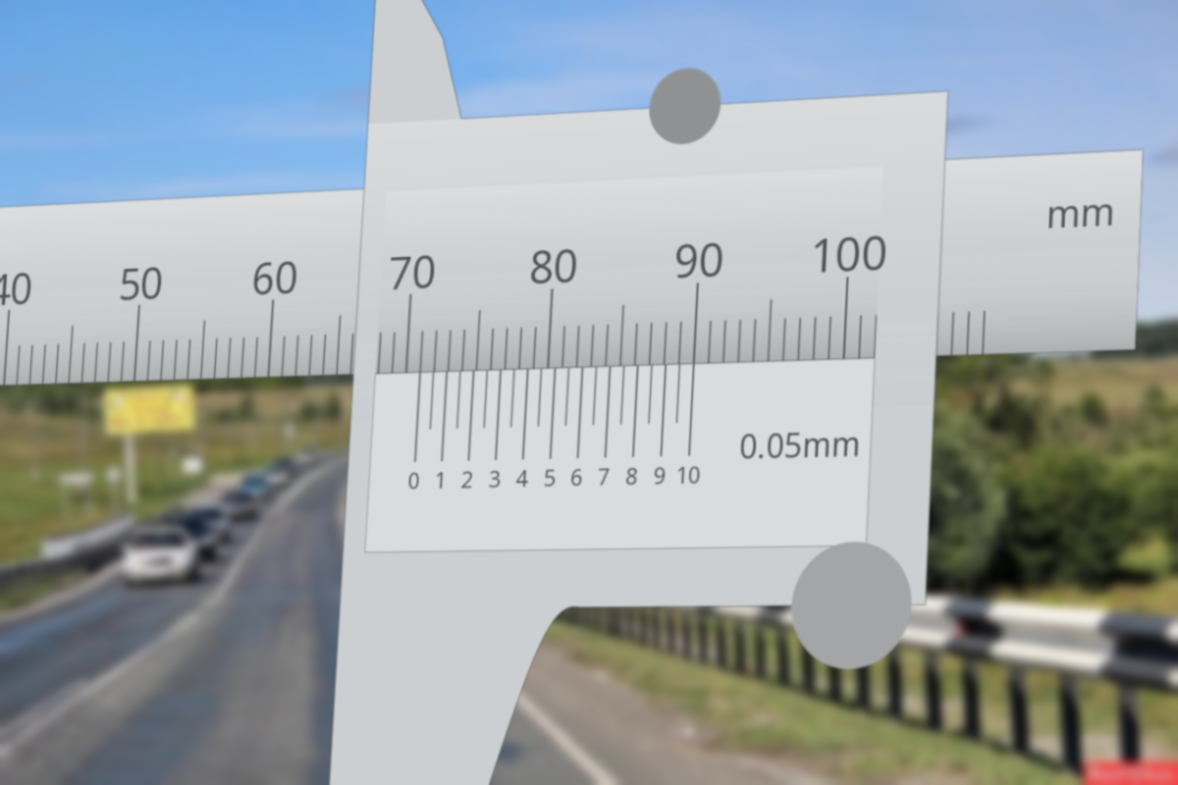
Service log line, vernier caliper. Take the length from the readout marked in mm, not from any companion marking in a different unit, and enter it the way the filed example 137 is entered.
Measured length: 71.0
